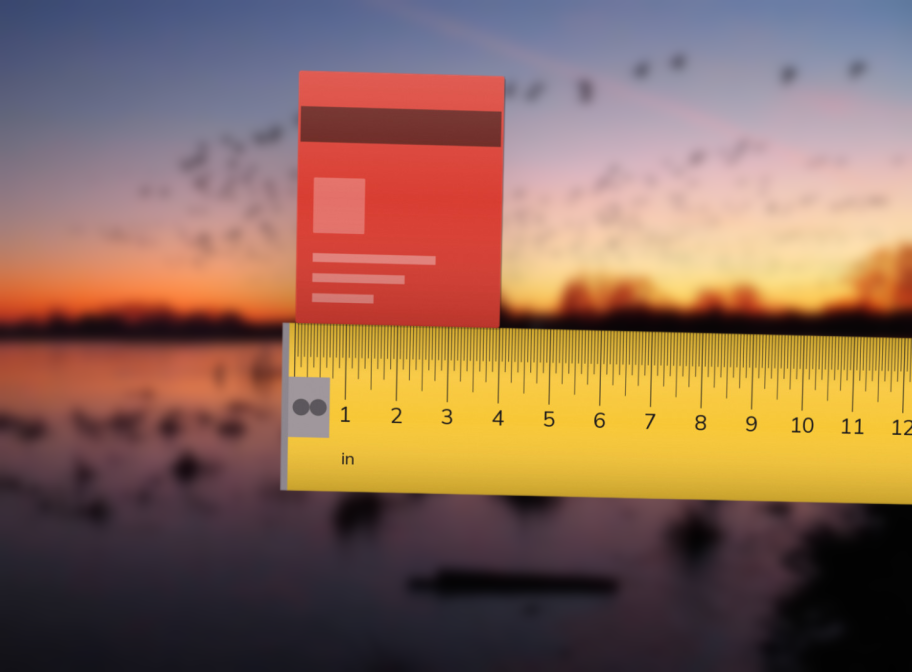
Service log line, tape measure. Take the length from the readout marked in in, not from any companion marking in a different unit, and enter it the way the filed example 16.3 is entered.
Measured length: 4
